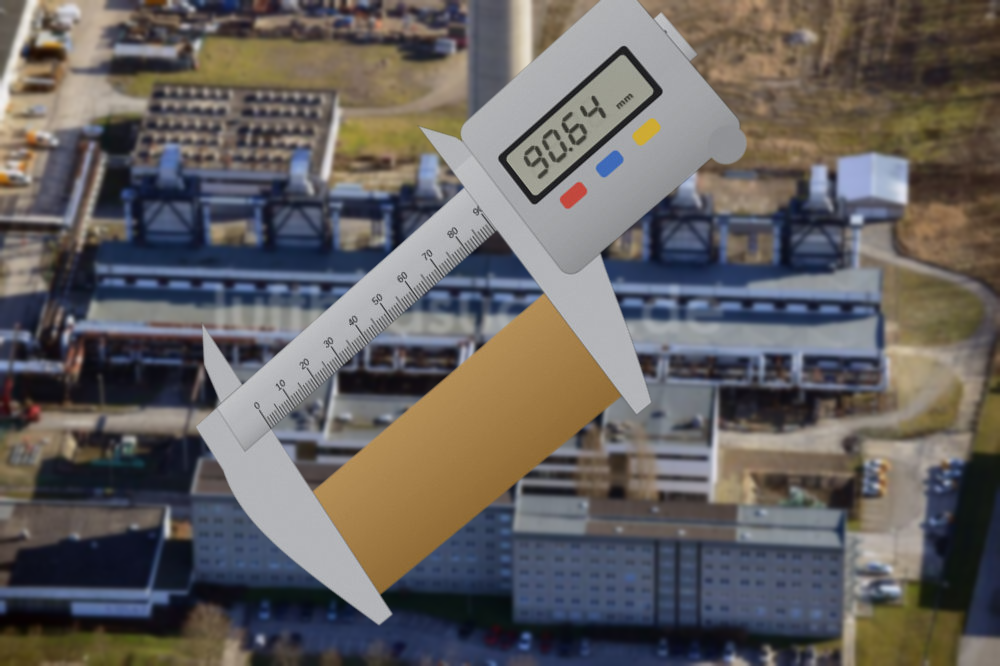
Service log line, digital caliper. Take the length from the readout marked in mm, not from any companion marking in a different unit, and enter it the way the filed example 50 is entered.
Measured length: 90.64
